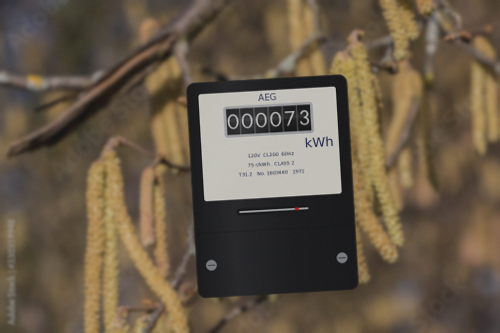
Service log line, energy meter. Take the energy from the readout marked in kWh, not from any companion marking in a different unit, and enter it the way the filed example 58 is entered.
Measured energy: 73
